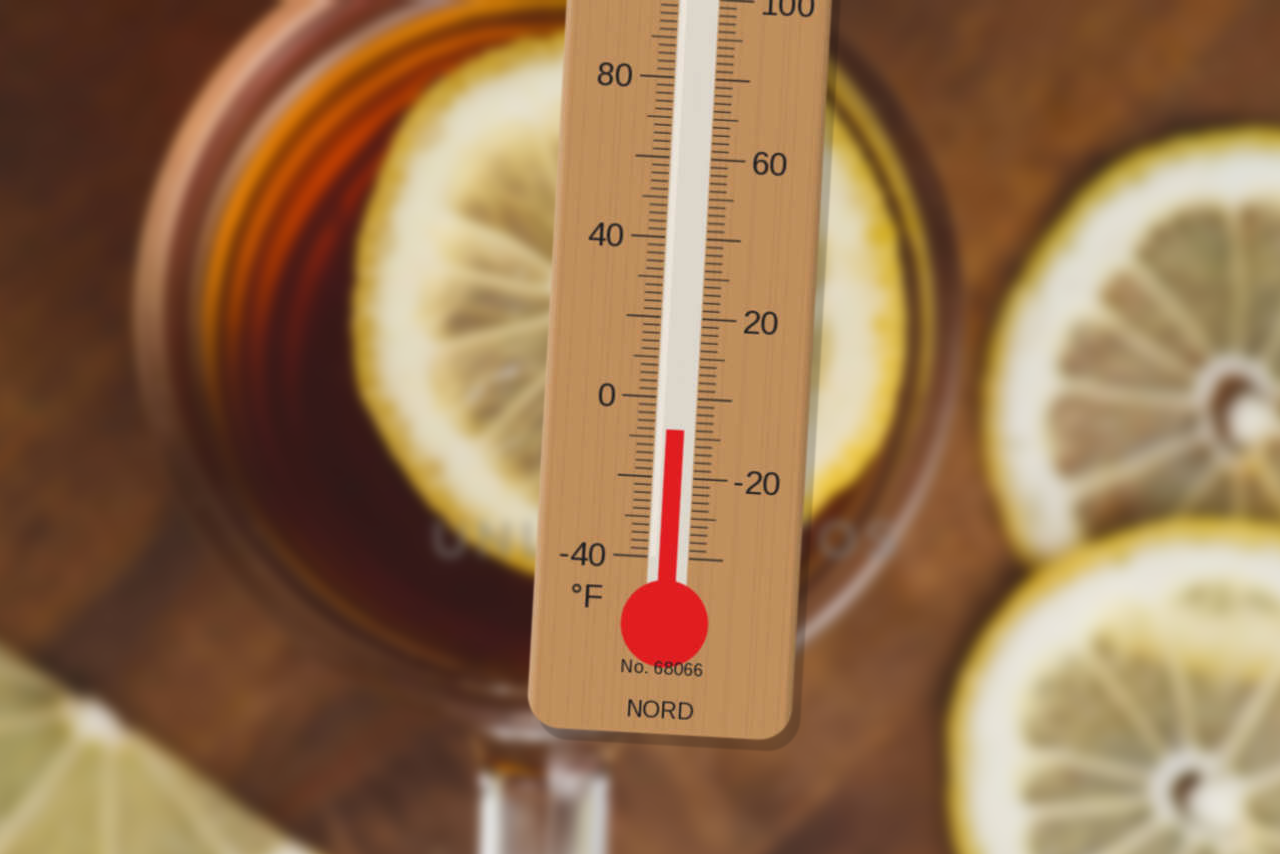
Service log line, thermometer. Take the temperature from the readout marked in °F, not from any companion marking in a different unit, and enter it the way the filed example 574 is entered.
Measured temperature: -8
